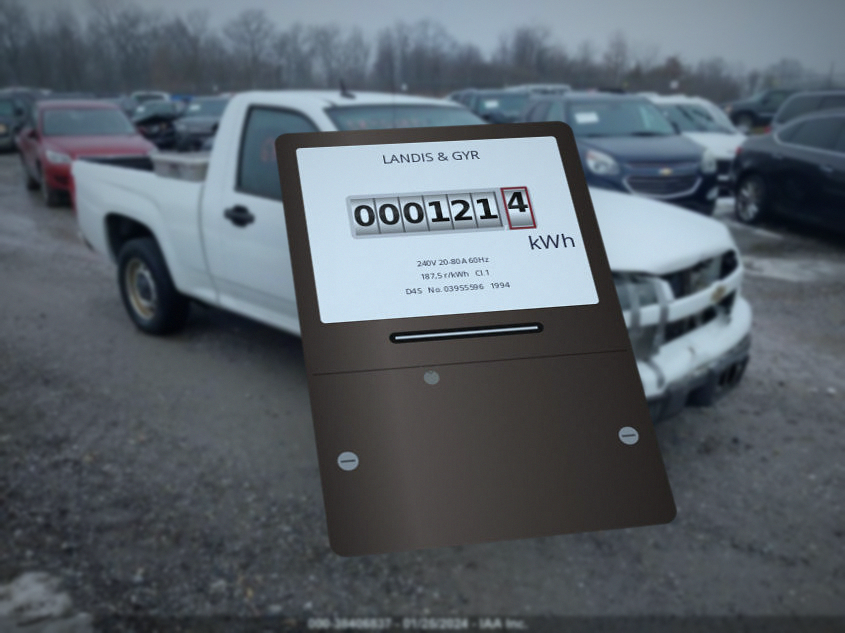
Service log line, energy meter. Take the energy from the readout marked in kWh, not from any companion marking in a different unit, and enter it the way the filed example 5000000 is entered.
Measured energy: 121.4
